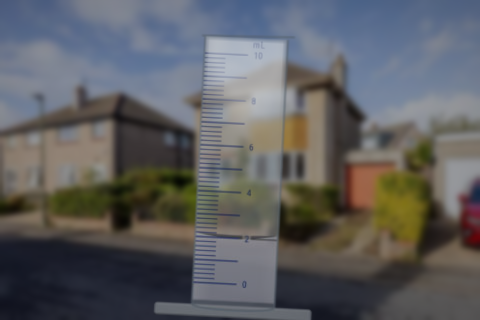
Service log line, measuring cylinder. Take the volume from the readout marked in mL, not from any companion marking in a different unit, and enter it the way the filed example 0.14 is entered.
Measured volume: 2
